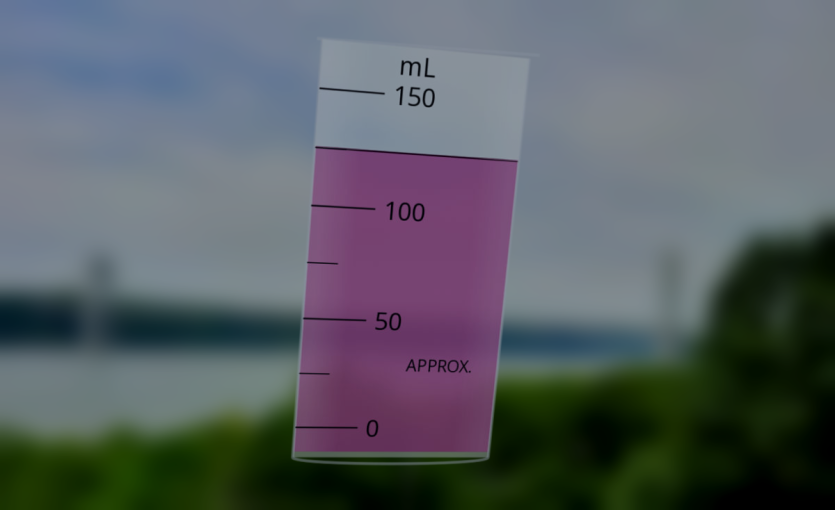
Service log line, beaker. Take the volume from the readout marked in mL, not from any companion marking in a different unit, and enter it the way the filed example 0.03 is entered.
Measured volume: 125
